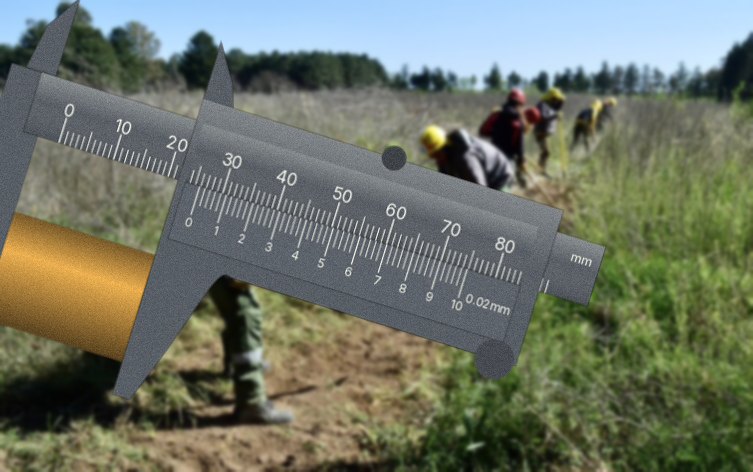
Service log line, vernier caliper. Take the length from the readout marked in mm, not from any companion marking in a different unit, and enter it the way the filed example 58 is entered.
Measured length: 25.8
